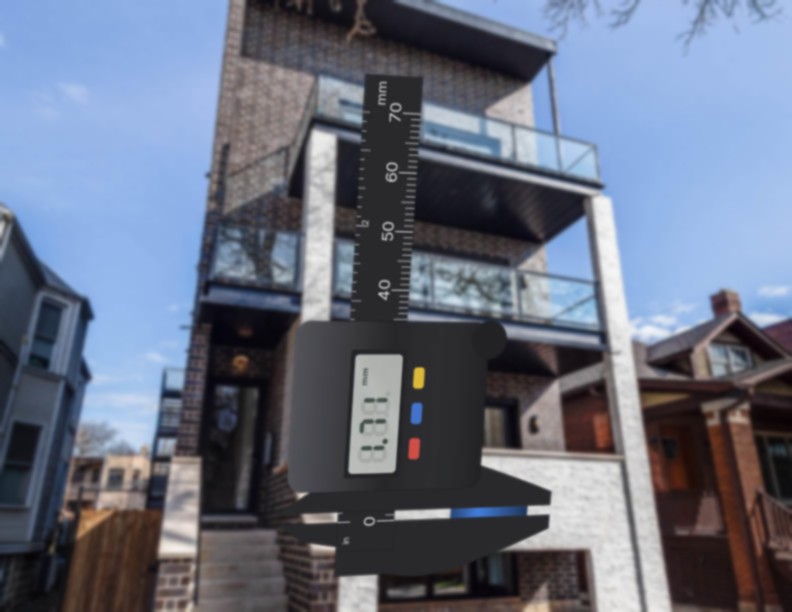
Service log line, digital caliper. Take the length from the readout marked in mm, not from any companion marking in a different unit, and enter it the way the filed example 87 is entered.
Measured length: 1.71
